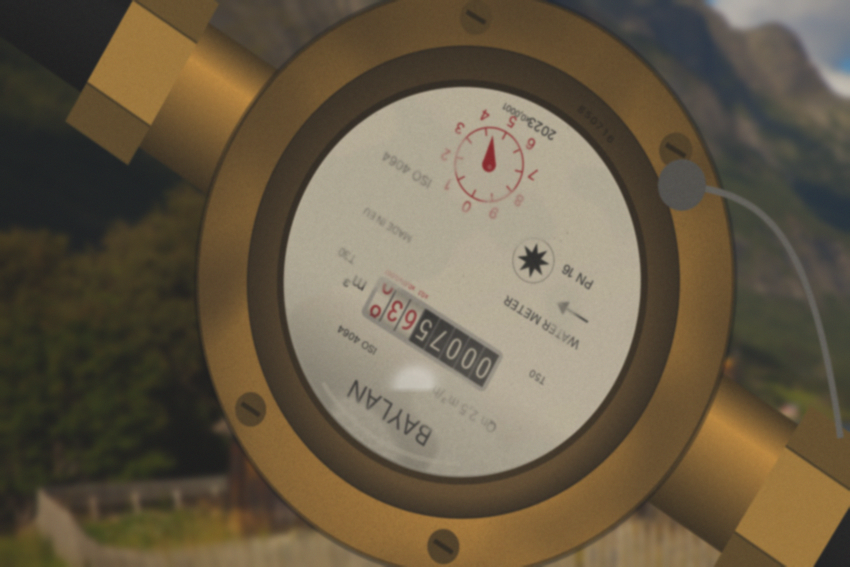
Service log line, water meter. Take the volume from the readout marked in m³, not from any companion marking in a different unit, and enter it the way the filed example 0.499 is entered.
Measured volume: 75.6384
